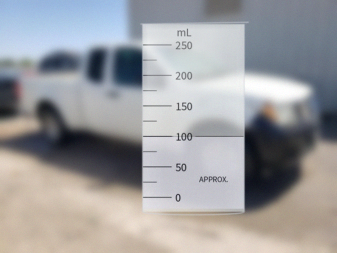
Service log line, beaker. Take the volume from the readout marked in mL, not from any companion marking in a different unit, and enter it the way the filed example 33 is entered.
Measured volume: 100
